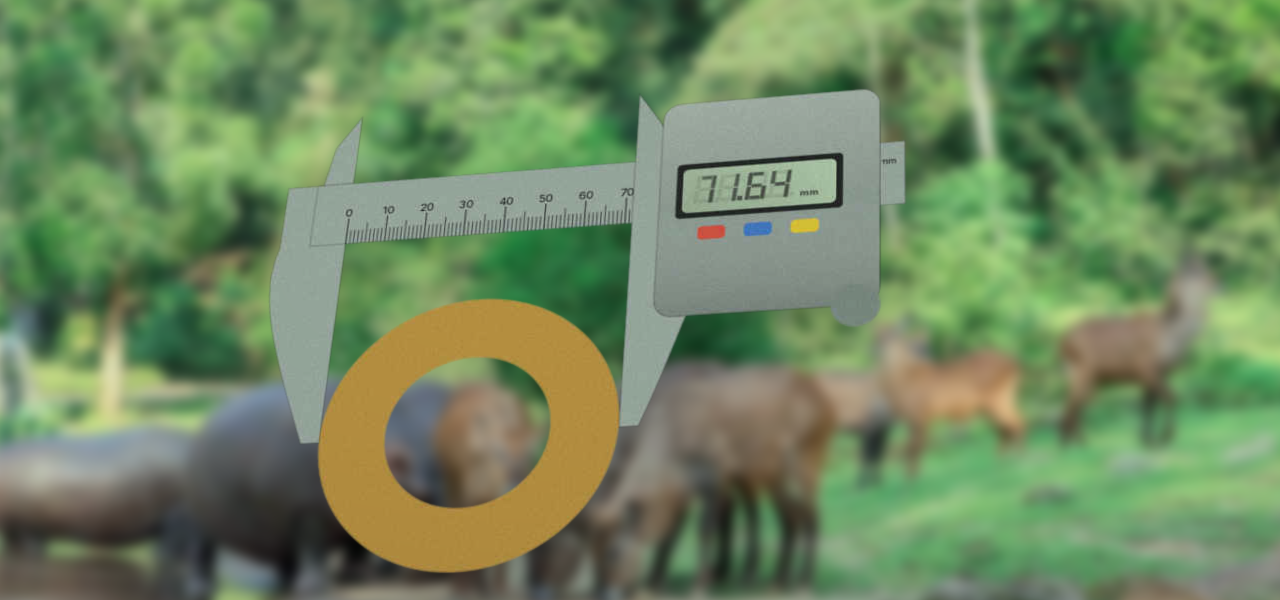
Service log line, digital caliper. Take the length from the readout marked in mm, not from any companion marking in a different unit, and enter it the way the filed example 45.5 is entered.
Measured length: 71.64
